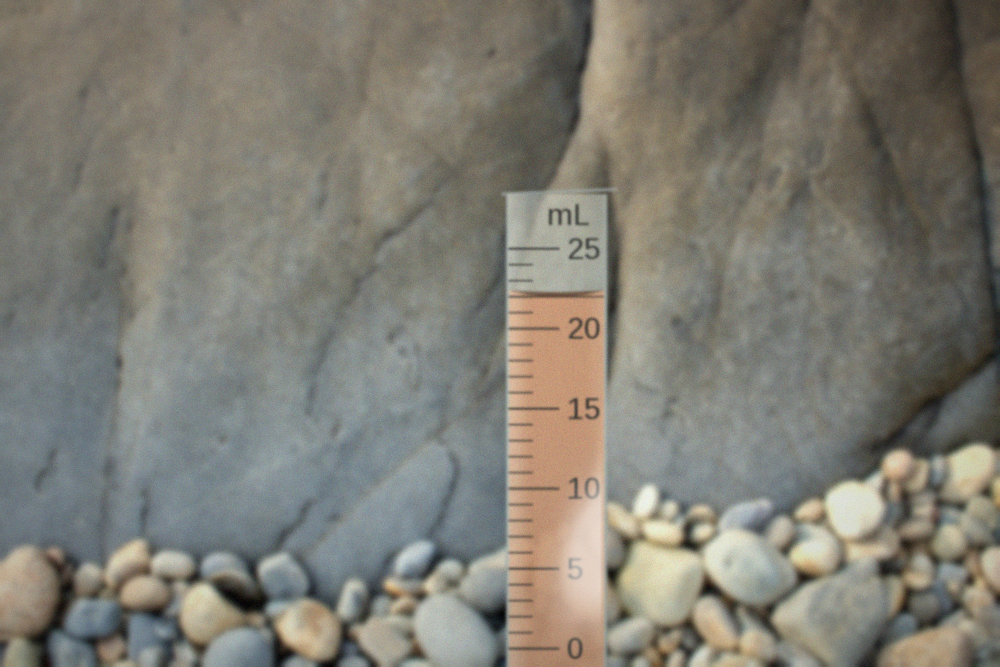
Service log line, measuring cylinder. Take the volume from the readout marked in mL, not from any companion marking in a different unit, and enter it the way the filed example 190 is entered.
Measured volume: 22
